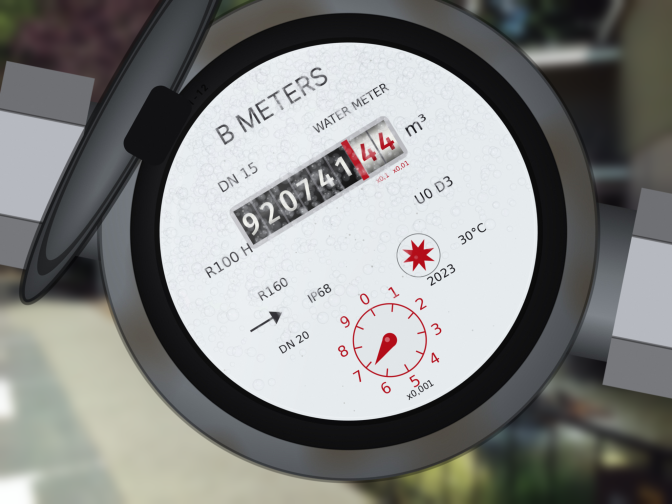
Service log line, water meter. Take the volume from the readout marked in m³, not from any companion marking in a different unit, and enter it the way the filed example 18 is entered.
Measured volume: 920741.446
